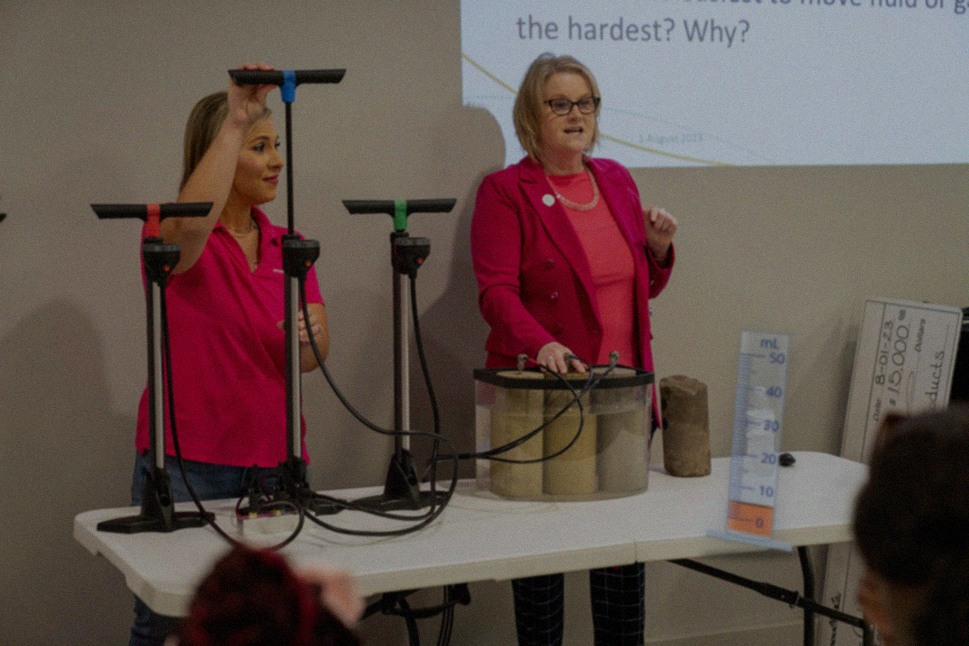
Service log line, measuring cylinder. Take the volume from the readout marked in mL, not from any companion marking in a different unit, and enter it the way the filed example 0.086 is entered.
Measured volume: 5
